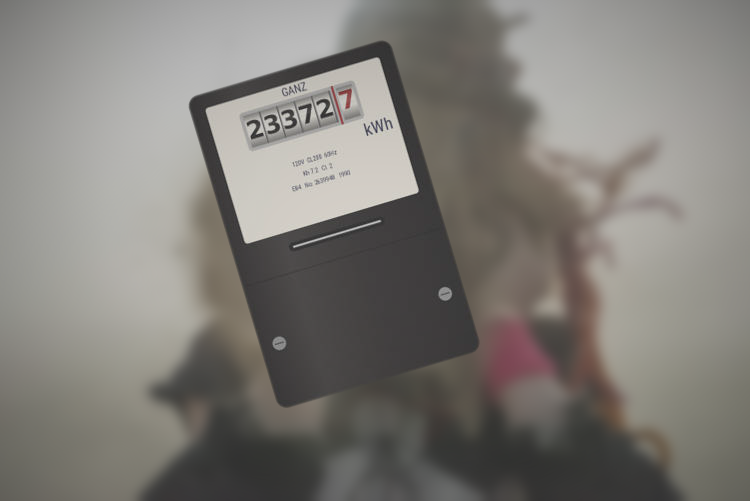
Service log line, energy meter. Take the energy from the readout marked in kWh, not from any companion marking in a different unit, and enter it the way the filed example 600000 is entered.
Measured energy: 23372.7
